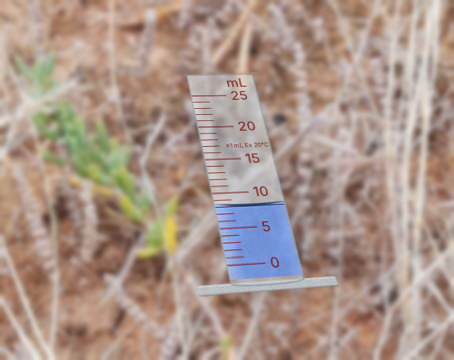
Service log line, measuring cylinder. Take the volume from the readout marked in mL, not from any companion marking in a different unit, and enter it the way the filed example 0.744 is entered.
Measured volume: 8
